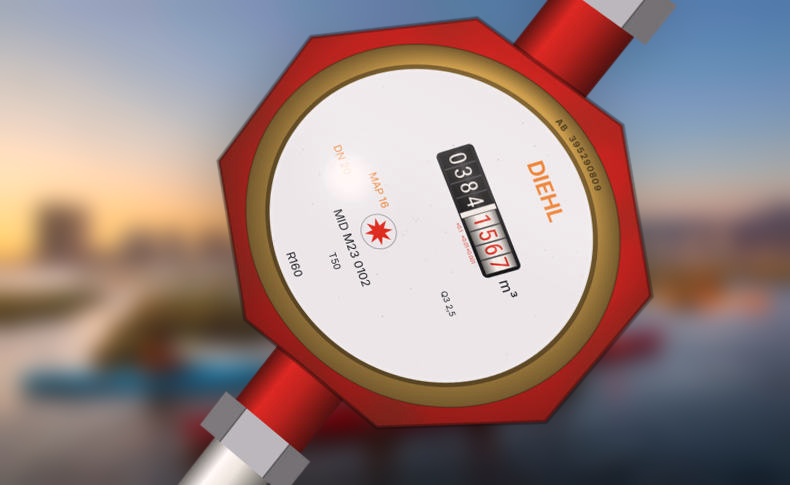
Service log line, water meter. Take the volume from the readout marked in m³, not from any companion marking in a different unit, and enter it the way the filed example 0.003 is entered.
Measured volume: 384.1567
